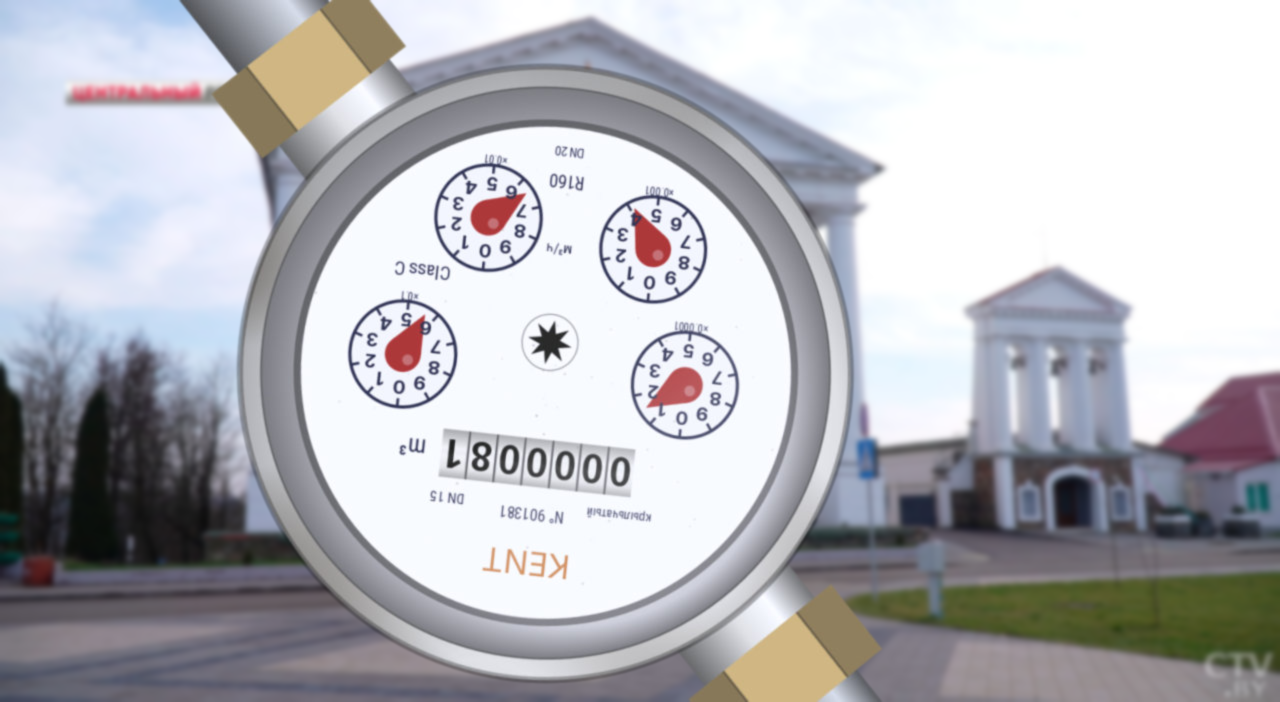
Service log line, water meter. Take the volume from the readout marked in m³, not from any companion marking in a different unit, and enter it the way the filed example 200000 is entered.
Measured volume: 81.5641
